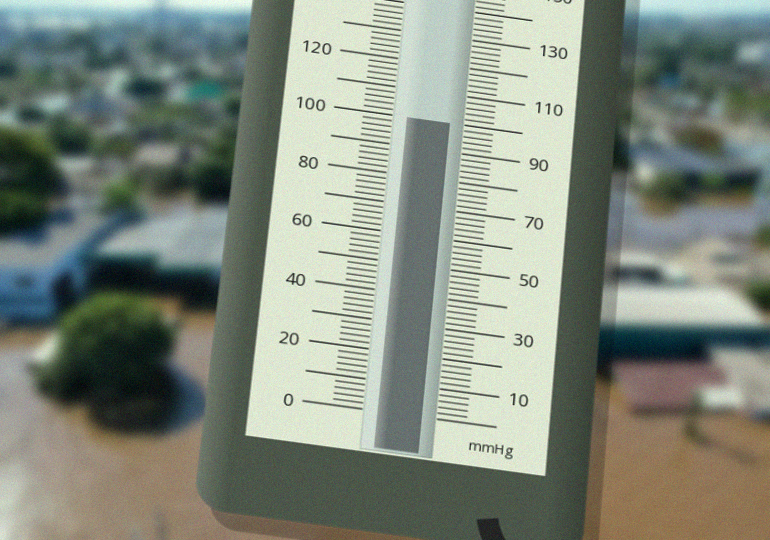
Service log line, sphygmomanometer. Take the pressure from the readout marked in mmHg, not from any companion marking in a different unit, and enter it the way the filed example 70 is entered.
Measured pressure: 100
